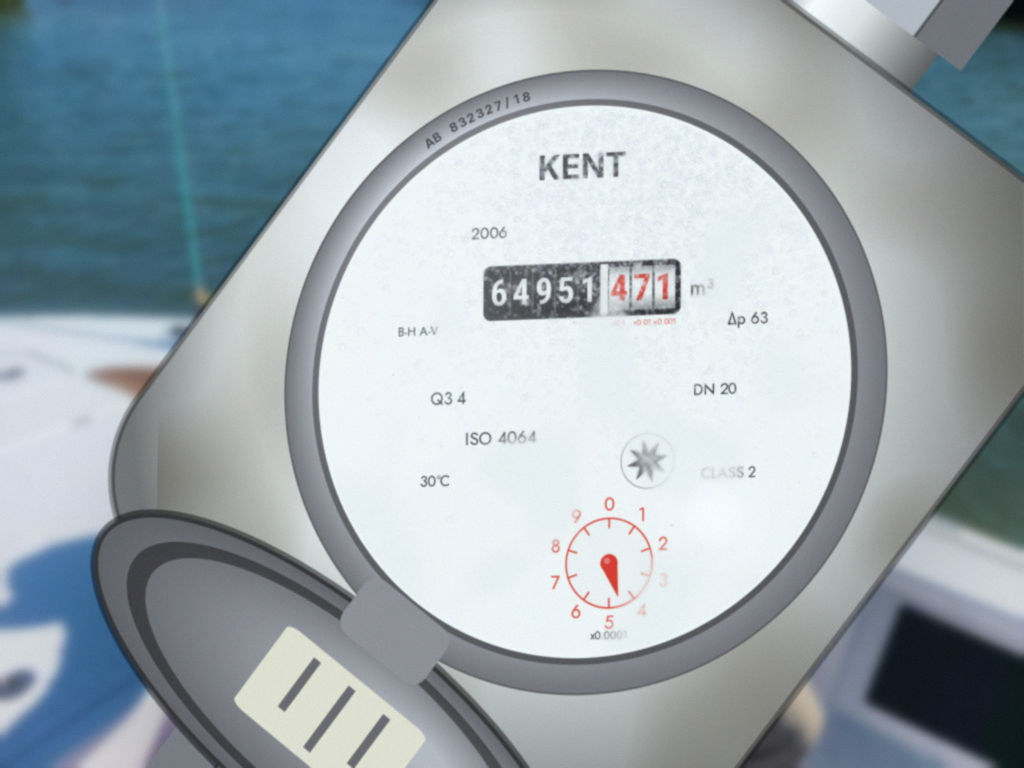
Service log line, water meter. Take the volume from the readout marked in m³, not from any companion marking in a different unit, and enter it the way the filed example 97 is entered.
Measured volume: 64951.4714
